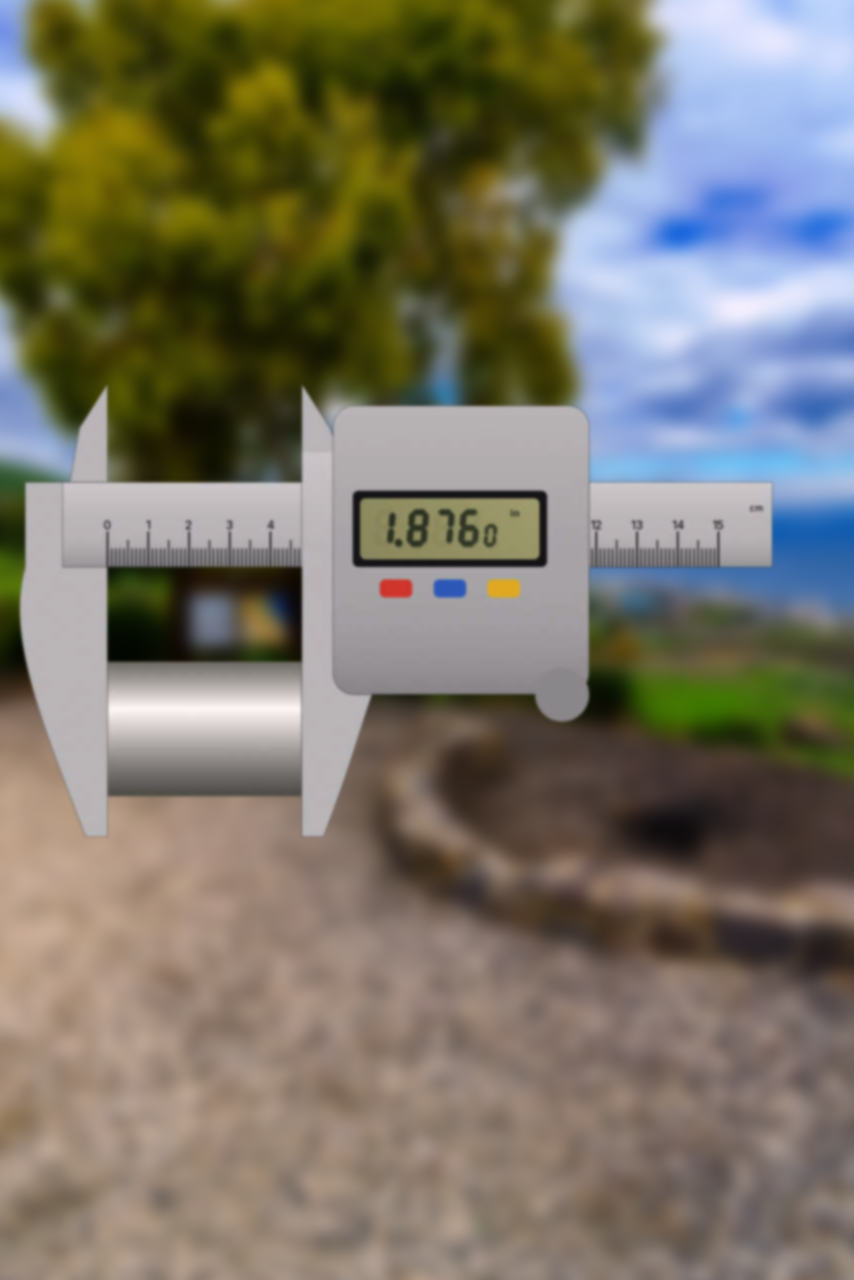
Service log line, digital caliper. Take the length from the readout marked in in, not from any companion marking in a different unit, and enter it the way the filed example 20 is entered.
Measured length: 1.8760
